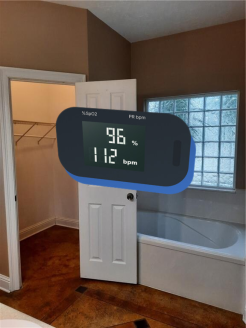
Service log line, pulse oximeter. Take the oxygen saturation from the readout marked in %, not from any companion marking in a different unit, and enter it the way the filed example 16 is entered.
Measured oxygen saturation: 96
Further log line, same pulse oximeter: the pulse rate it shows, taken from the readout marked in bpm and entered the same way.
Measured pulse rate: 112
